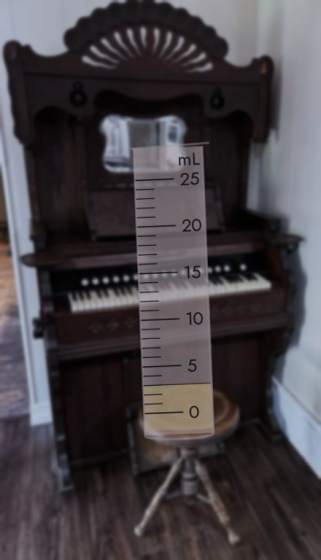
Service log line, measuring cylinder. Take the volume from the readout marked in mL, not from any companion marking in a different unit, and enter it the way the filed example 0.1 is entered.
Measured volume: 3
